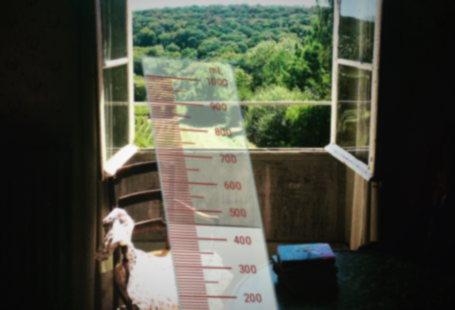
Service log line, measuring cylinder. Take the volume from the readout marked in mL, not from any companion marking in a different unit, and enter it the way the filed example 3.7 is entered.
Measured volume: 450
